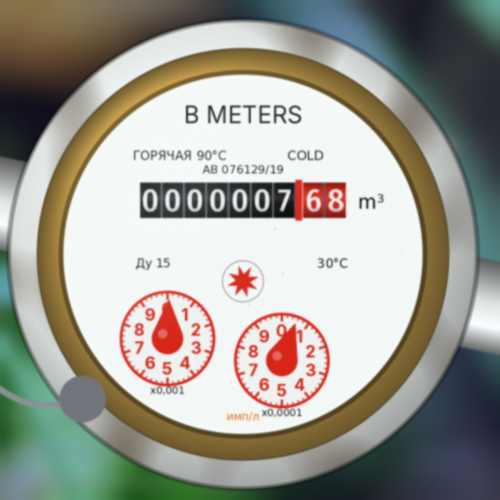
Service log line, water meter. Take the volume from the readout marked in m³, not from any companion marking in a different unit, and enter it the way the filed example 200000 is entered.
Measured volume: 7.6800
